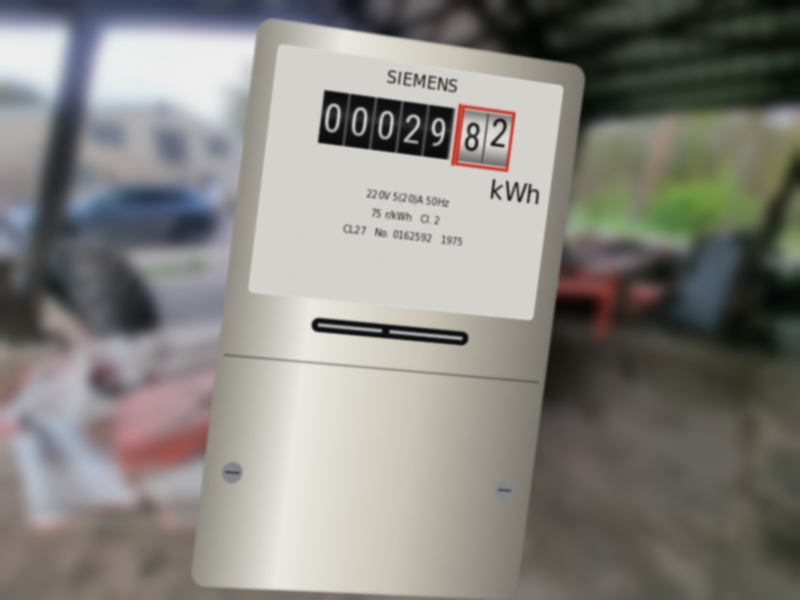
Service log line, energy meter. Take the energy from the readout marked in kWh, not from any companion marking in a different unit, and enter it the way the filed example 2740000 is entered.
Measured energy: 29.82
